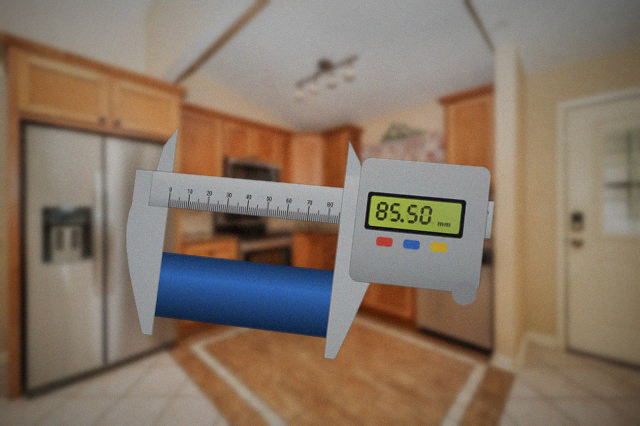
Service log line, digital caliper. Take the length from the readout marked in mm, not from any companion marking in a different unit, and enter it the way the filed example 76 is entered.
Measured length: 85.50
